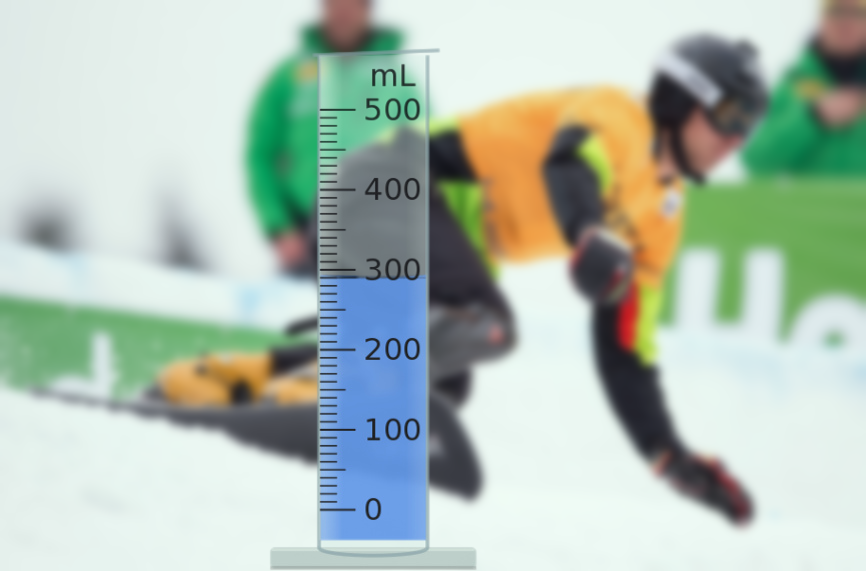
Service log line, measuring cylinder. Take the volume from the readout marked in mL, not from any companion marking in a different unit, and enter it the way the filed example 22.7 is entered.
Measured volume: 290
